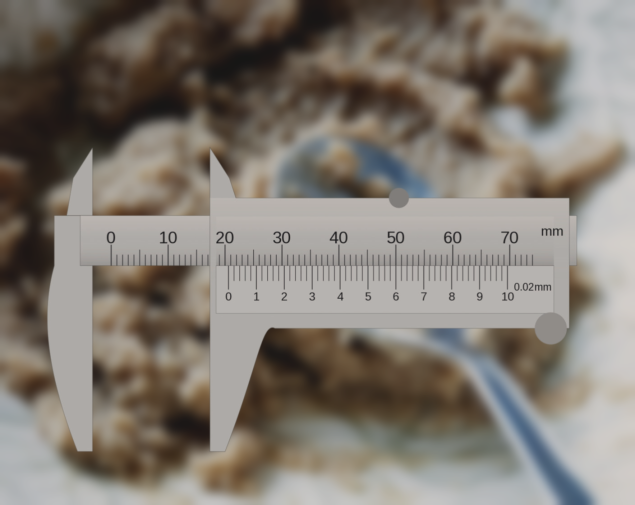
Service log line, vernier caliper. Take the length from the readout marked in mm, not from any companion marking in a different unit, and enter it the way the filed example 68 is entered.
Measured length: 20.6
